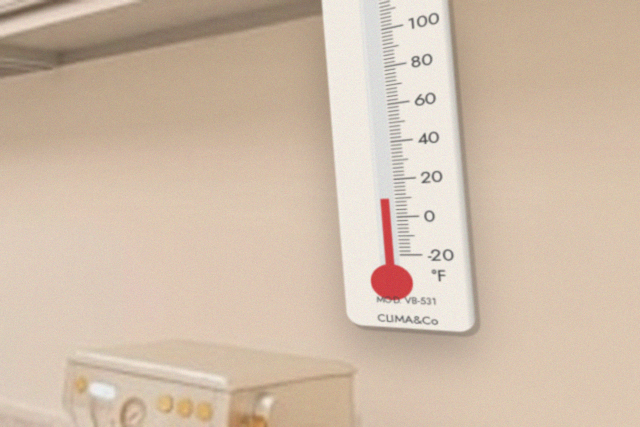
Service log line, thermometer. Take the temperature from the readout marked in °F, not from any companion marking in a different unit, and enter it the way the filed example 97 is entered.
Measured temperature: 10
